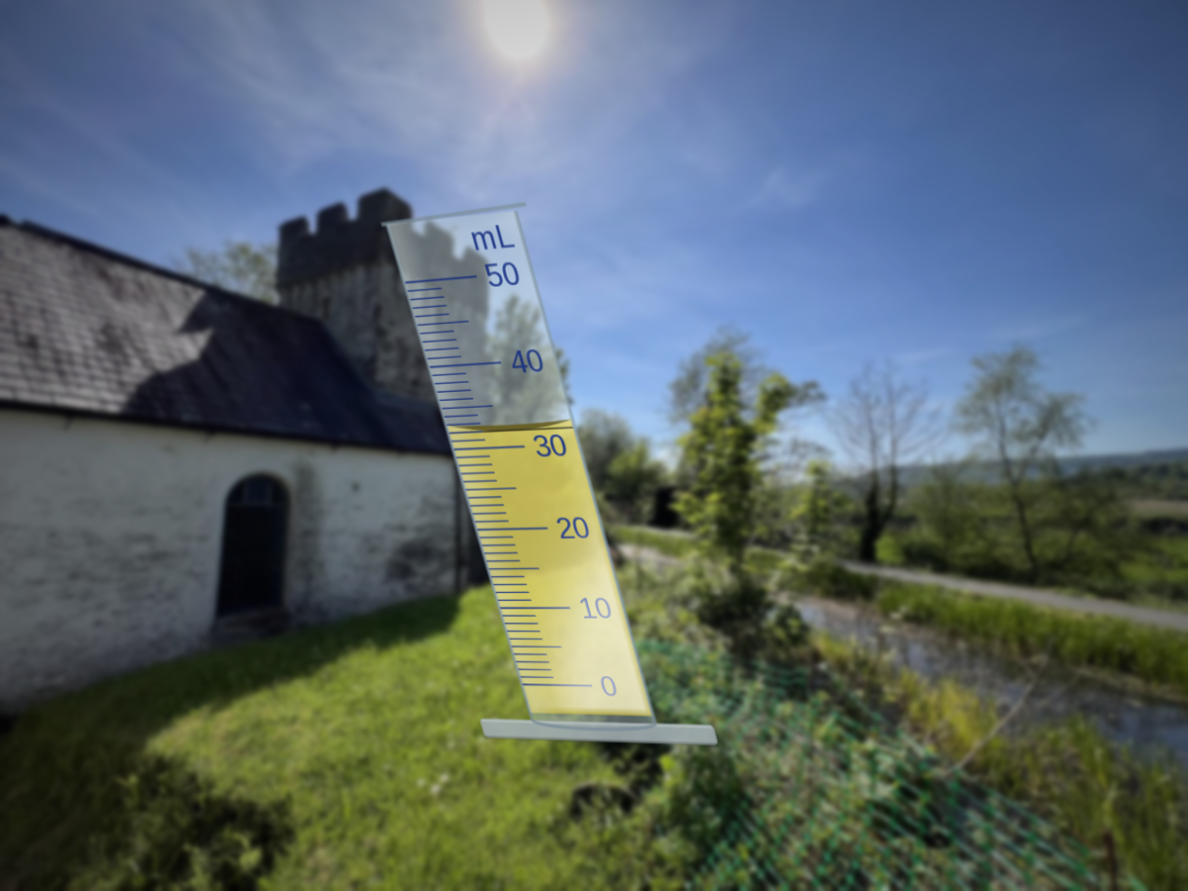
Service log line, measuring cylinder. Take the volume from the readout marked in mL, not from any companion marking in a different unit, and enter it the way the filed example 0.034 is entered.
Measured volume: 32
